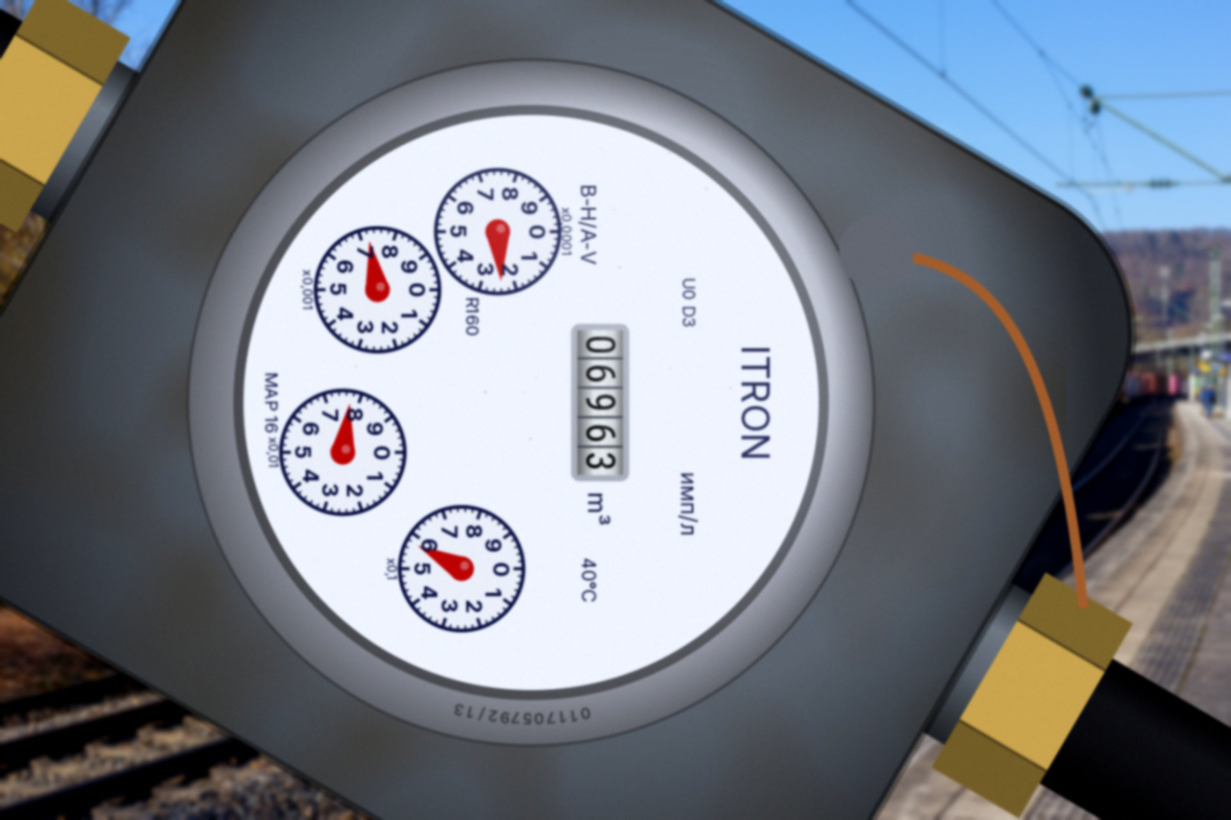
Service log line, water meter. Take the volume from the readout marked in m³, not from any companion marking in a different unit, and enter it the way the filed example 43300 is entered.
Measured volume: 6963.5772
